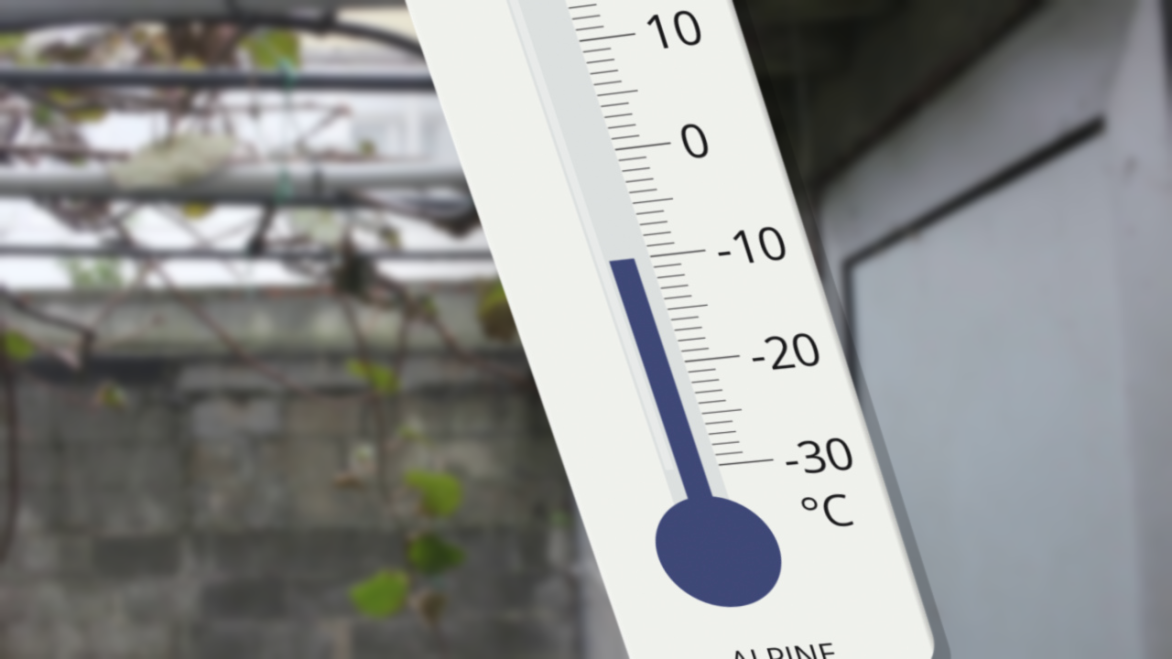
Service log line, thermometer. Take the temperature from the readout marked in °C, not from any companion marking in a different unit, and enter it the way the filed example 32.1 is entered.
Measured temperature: -10
